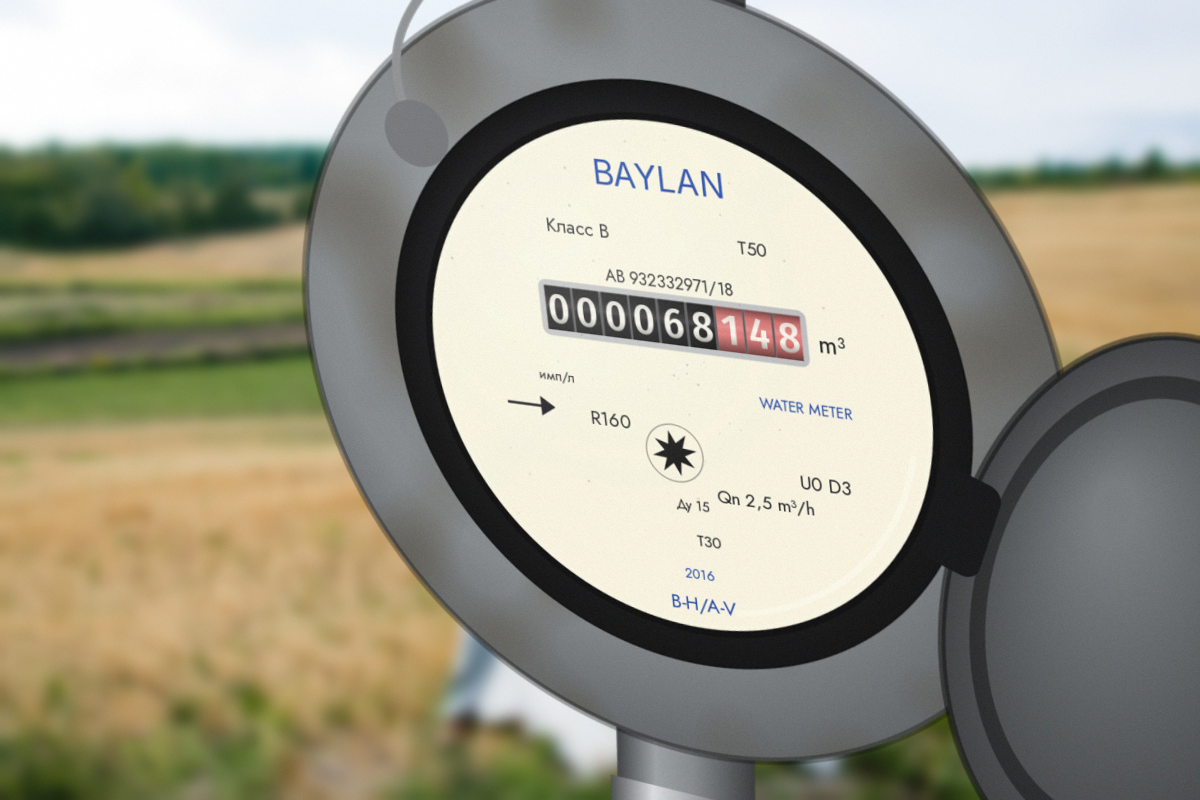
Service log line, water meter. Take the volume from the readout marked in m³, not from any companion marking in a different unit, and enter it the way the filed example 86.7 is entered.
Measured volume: 68.148
